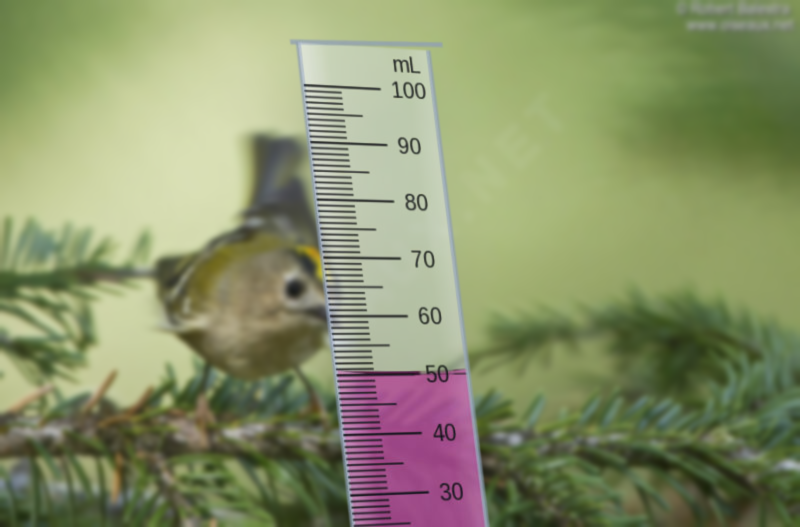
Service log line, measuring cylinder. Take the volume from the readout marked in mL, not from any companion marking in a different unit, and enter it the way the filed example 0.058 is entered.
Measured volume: 50
